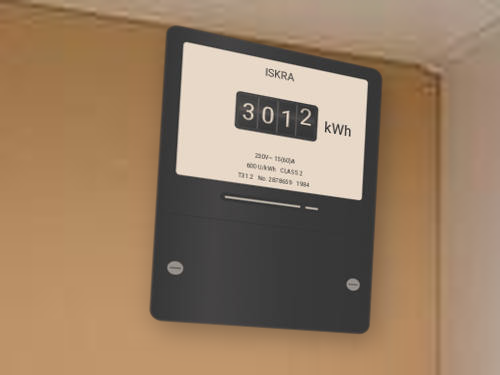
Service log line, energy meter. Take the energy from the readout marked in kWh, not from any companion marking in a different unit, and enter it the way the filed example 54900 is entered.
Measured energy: 3012
